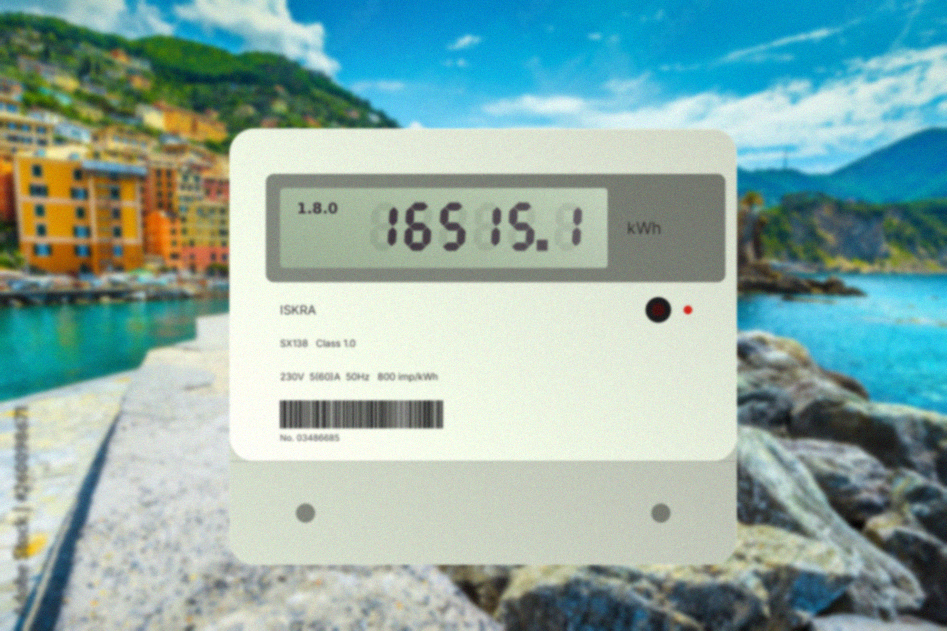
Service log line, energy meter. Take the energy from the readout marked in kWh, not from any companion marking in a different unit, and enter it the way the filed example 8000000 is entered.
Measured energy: 16515.1
